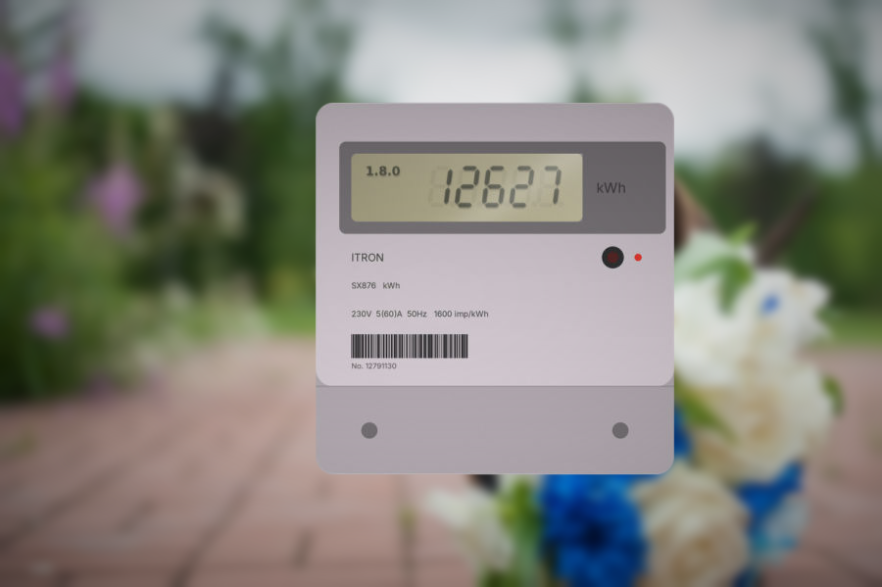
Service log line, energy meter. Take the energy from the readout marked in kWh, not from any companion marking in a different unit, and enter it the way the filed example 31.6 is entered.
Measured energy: 12627
